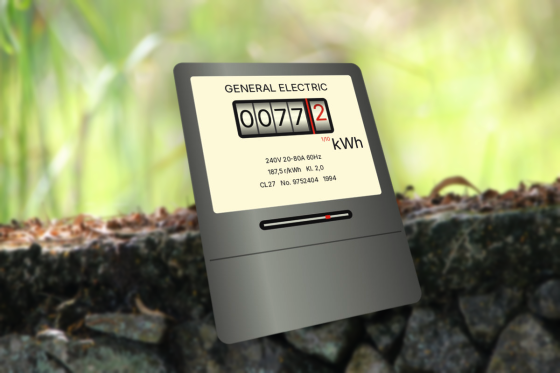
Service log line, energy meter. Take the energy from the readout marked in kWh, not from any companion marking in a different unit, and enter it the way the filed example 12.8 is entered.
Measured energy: 77.2
